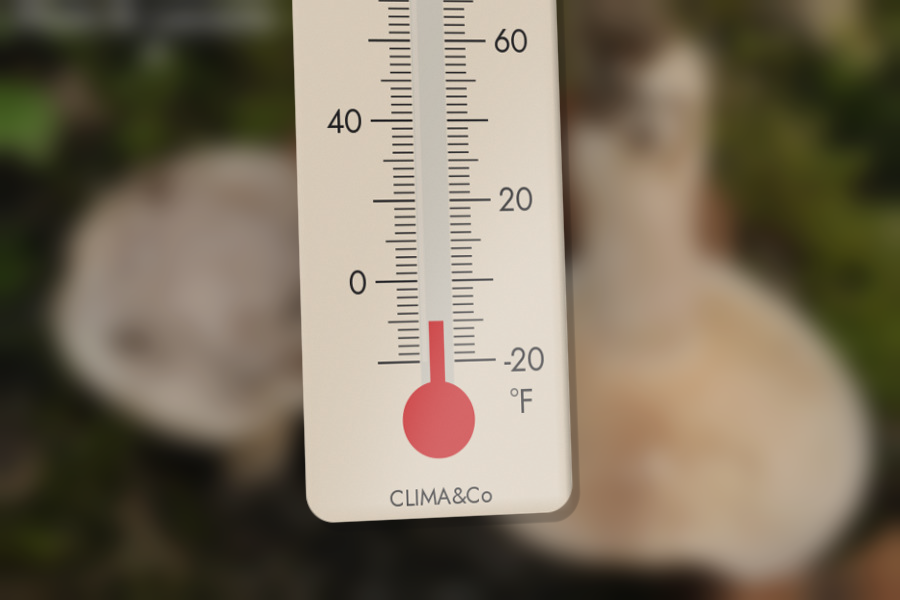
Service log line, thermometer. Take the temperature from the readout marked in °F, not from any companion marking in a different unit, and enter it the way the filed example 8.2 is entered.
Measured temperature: -10
